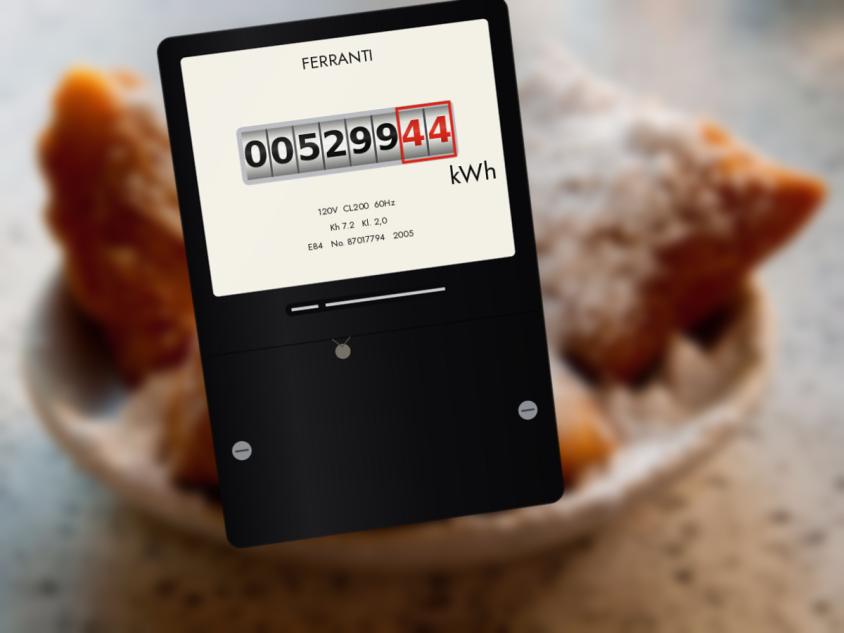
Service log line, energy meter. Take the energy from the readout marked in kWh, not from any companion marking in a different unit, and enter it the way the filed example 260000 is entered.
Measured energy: 5299.44
